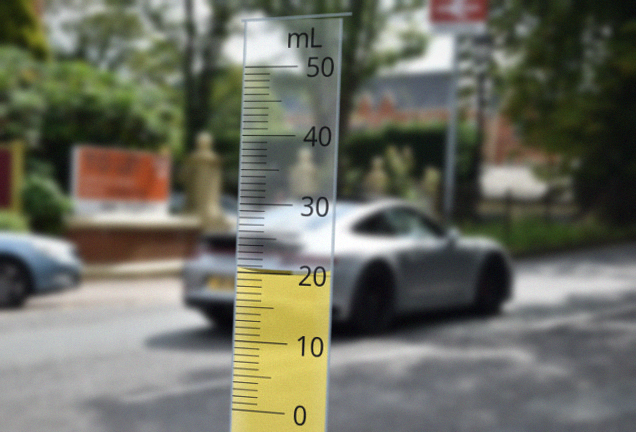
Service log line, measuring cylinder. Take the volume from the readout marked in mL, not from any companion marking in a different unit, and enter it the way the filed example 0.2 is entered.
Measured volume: 20
